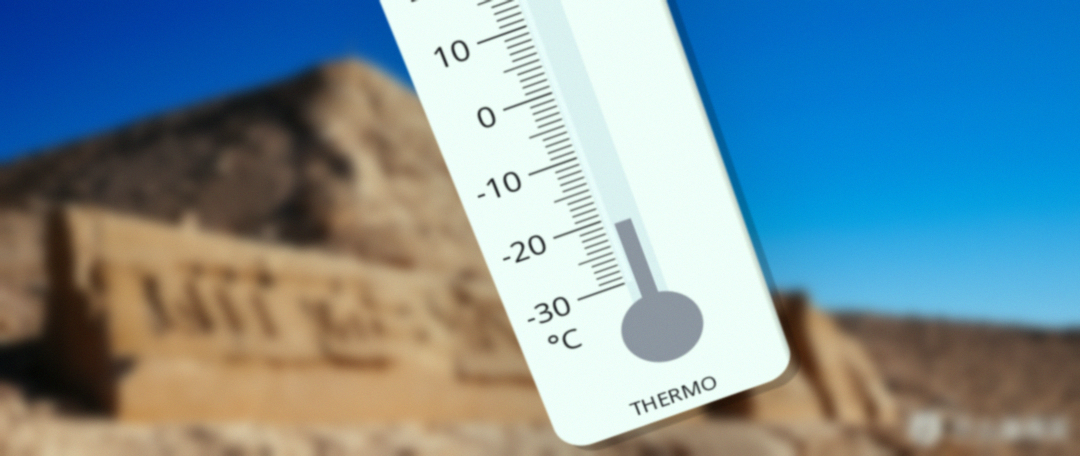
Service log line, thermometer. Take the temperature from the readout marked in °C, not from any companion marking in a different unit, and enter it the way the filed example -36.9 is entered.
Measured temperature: -21
